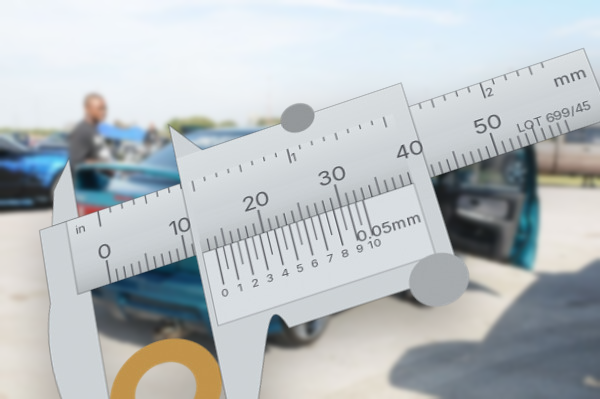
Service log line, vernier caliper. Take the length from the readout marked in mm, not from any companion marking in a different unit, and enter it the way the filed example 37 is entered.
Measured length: 13.8
